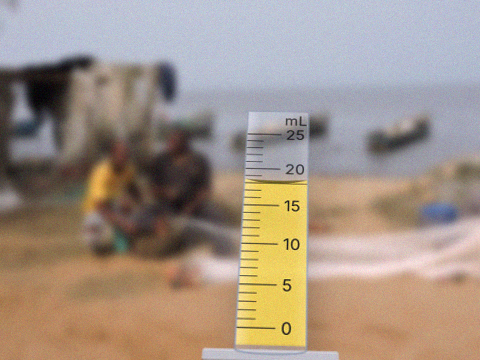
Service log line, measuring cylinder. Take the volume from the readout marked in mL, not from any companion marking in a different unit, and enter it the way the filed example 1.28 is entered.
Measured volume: 18
